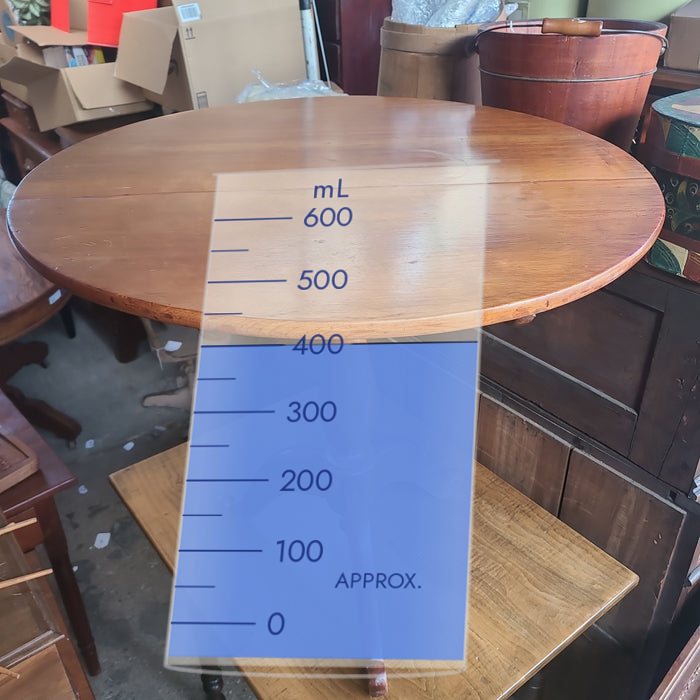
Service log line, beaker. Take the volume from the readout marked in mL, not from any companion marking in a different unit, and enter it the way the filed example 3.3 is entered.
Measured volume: 400
